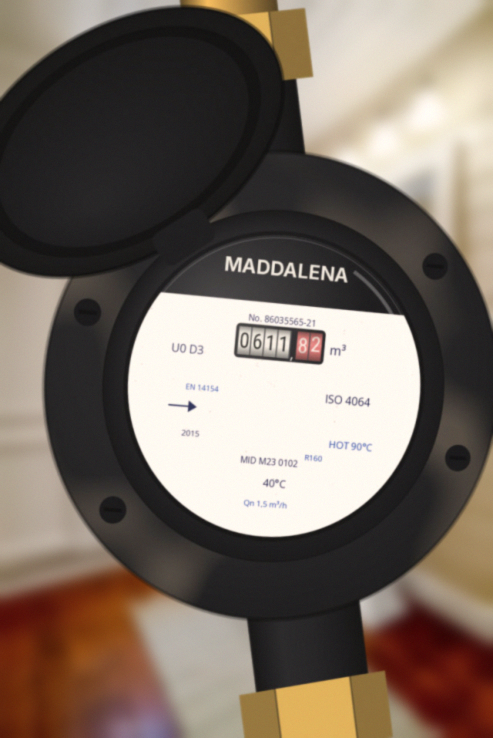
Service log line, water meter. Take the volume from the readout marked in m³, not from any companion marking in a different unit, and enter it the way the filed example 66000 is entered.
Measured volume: 611.82
